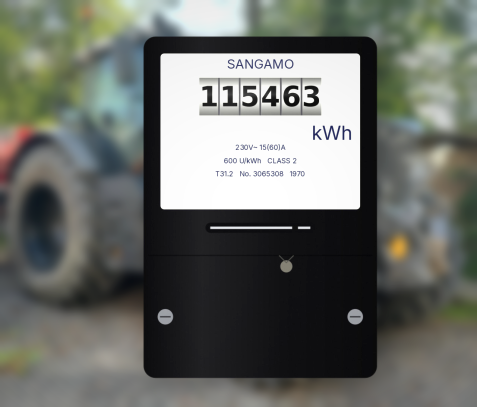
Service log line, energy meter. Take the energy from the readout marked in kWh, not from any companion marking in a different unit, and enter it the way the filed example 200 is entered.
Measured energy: 115463
